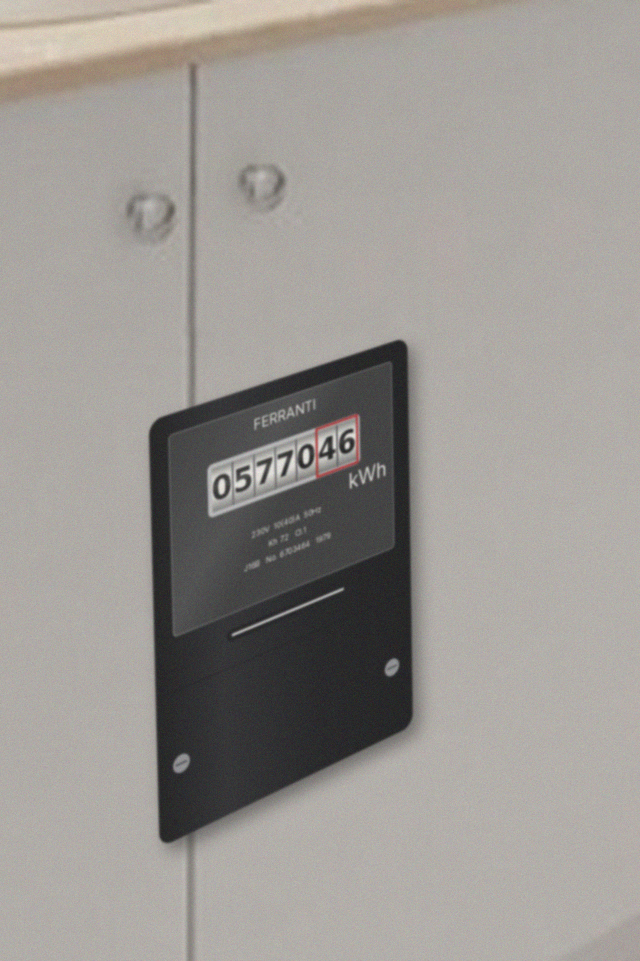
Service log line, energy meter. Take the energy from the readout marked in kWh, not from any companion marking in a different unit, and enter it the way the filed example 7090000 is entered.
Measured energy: 5770.46
